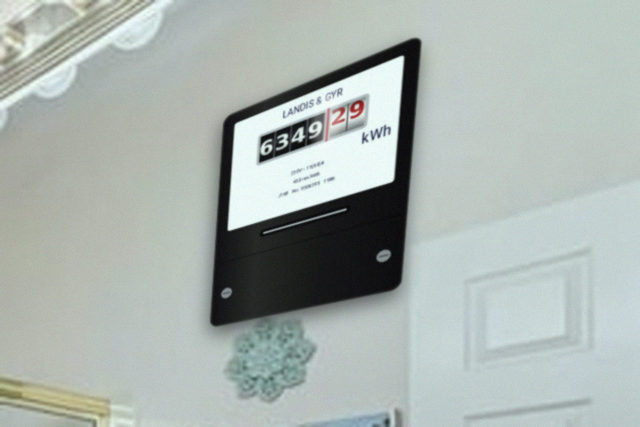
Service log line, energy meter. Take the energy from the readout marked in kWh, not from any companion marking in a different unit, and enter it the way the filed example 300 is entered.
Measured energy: 6349.29
